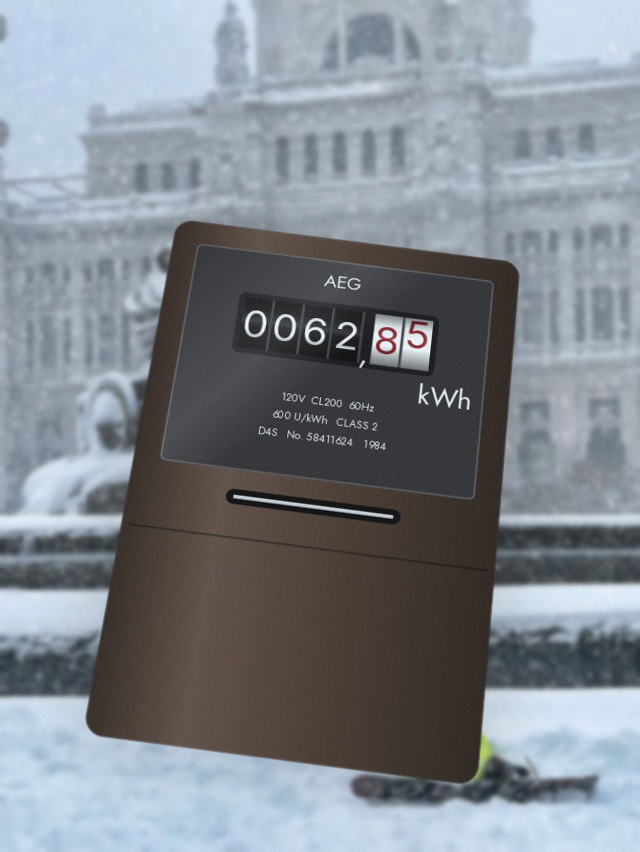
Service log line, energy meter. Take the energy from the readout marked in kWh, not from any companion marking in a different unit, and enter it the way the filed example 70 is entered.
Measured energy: 62.85
